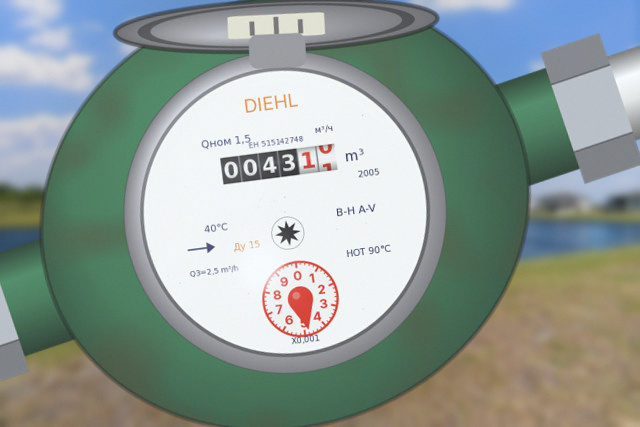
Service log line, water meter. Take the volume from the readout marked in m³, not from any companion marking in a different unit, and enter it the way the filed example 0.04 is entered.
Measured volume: 43.104
